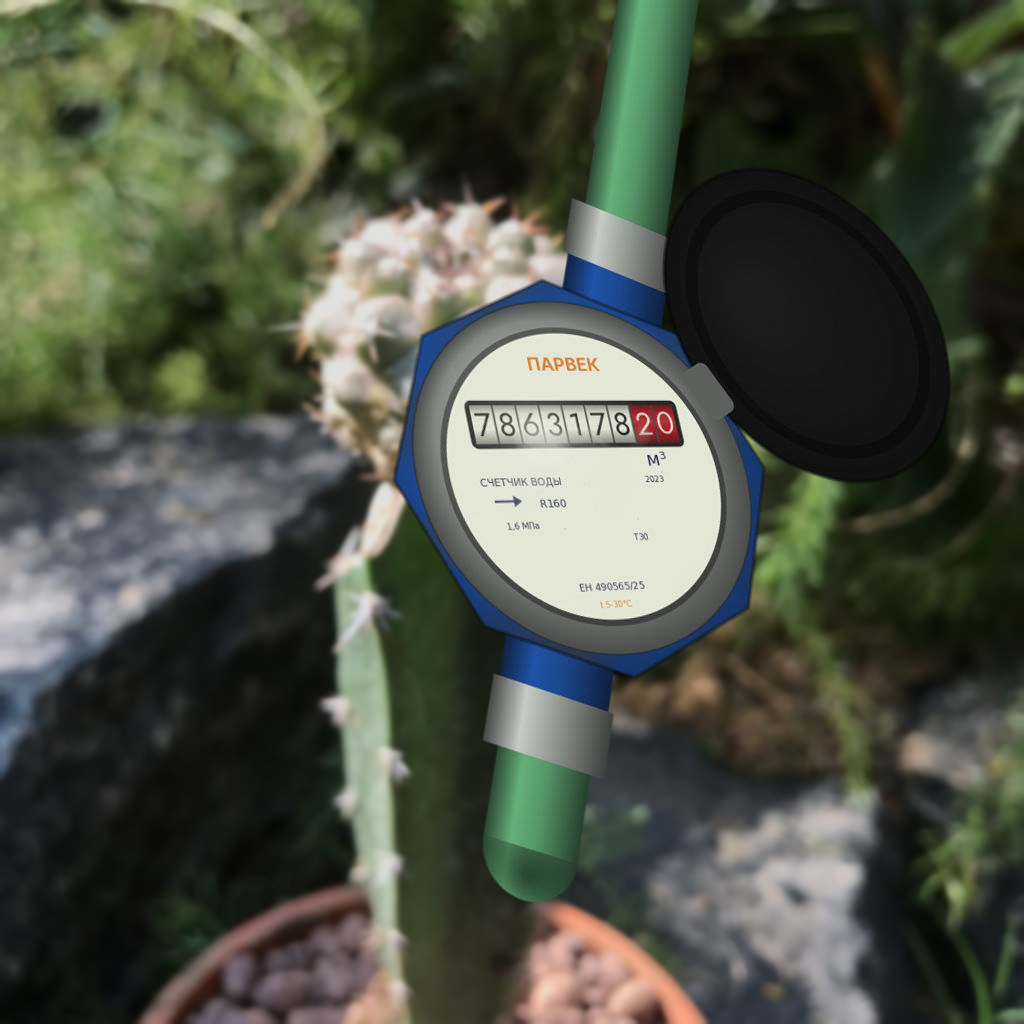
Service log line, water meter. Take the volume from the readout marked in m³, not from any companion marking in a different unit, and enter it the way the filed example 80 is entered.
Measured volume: 7863178.20
